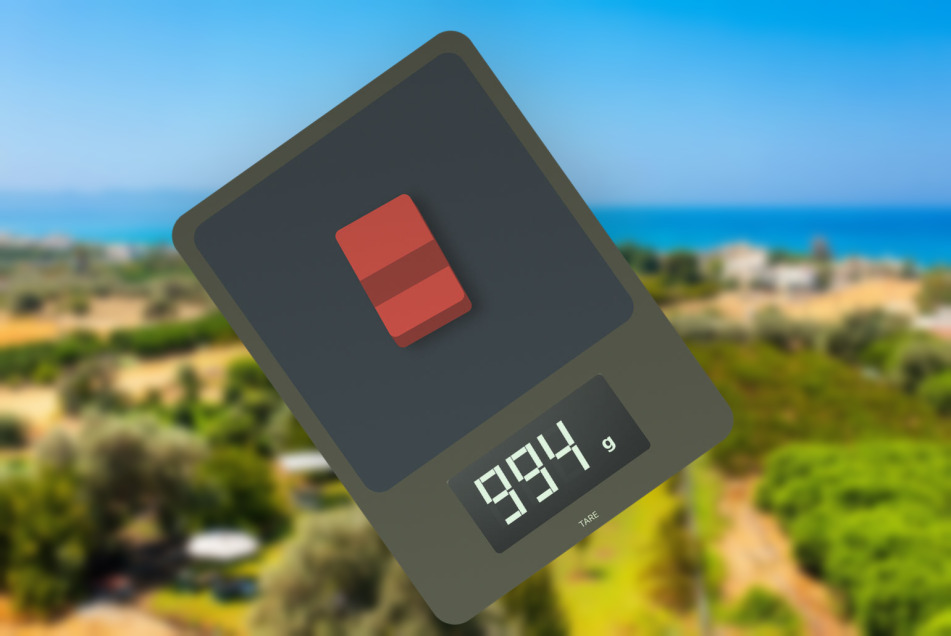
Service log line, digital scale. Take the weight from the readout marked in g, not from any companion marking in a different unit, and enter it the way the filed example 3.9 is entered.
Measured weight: 994
